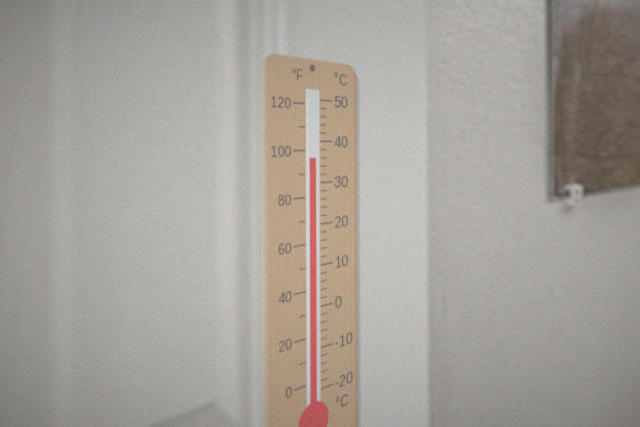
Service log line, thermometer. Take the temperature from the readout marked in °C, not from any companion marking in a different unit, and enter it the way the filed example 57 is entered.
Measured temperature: 36
